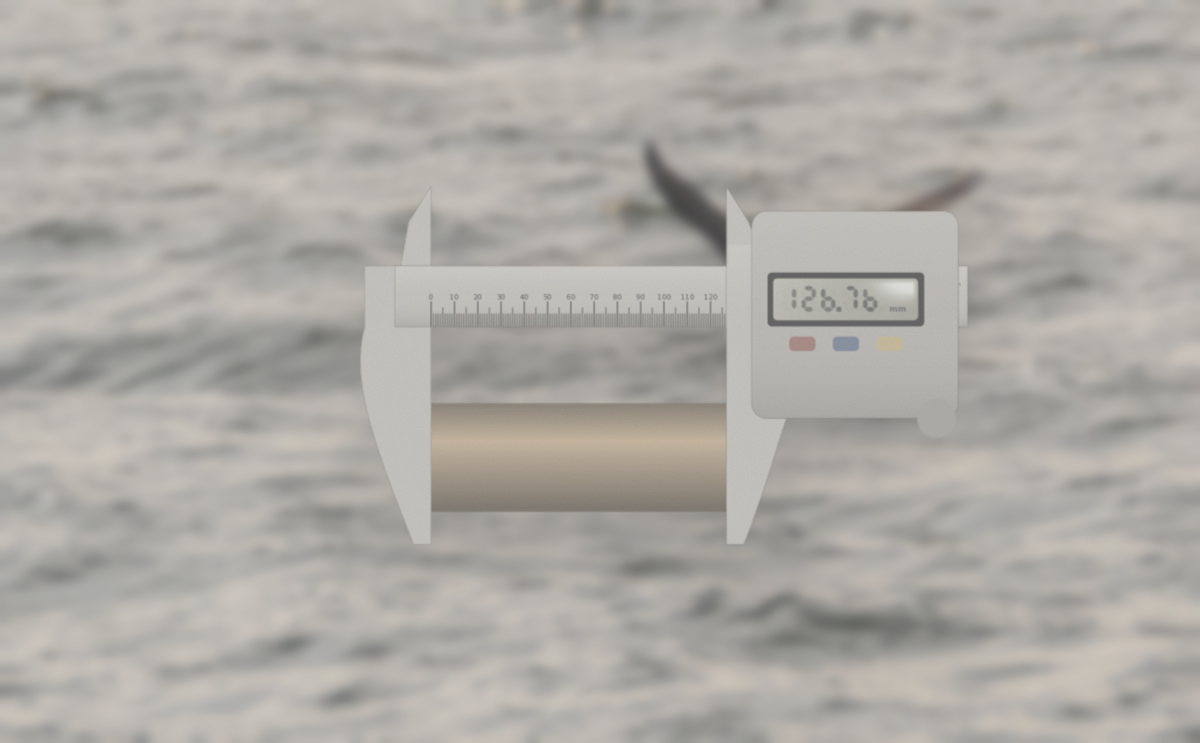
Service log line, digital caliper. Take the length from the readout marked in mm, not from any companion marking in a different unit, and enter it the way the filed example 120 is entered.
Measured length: 126.76
